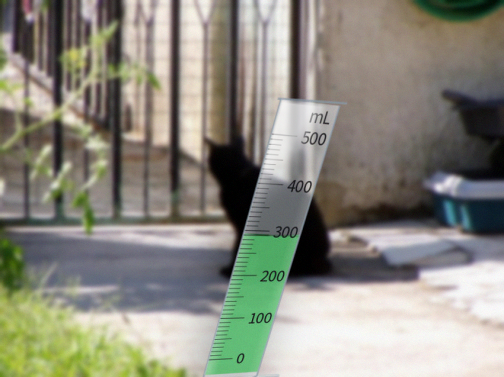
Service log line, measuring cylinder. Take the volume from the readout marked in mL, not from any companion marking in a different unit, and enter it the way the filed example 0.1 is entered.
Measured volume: 290
